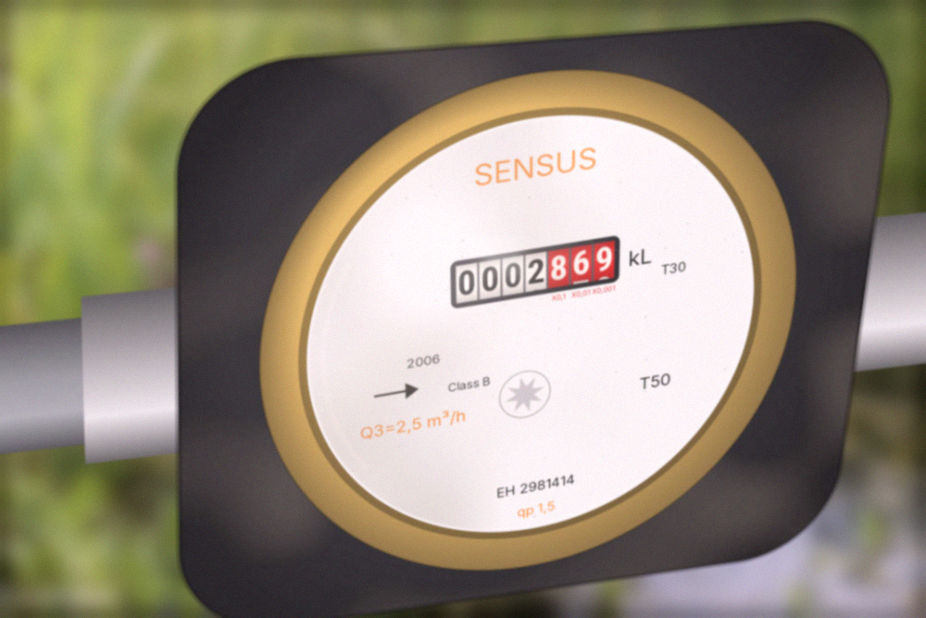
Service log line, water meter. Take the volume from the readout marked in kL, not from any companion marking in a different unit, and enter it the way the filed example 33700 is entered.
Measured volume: 2.869
